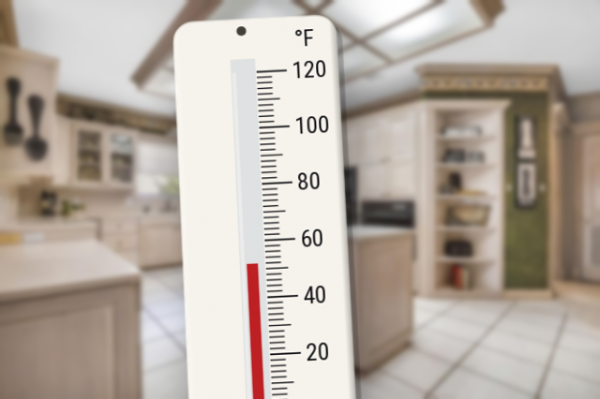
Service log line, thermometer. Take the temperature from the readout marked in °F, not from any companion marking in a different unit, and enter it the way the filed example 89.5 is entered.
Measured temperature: 52
